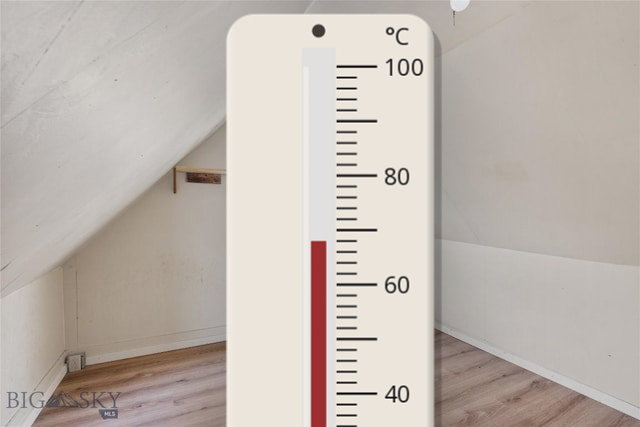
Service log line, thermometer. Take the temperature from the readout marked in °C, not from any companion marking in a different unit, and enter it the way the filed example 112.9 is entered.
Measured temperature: 68
